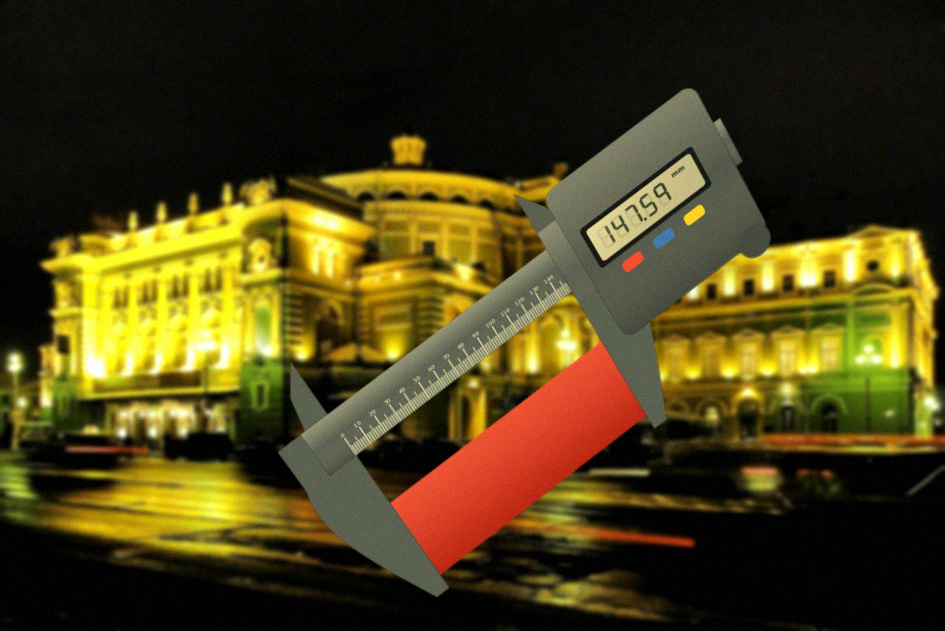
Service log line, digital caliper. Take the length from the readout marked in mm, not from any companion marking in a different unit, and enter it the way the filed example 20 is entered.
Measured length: 147.59
